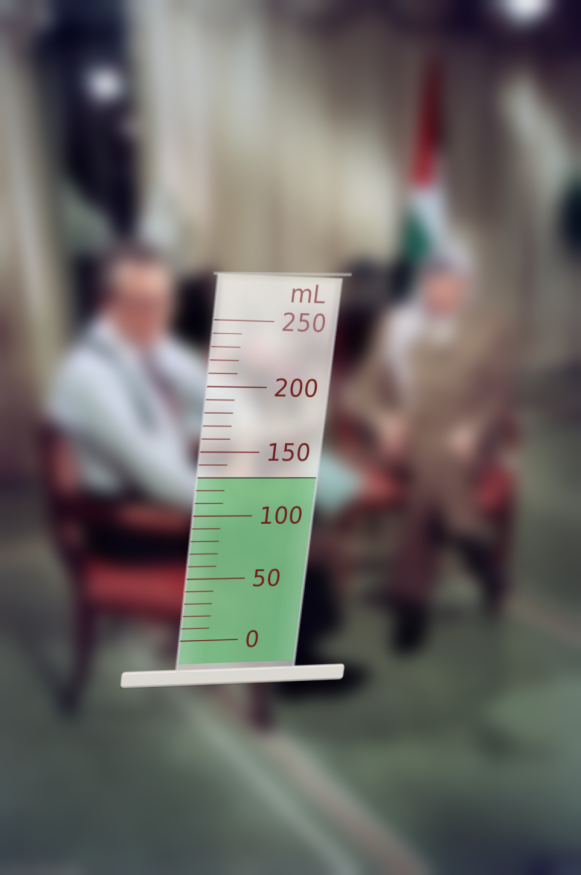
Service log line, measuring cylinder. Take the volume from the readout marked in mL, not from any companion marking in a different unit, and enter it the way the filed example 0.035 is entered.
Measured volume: 130
